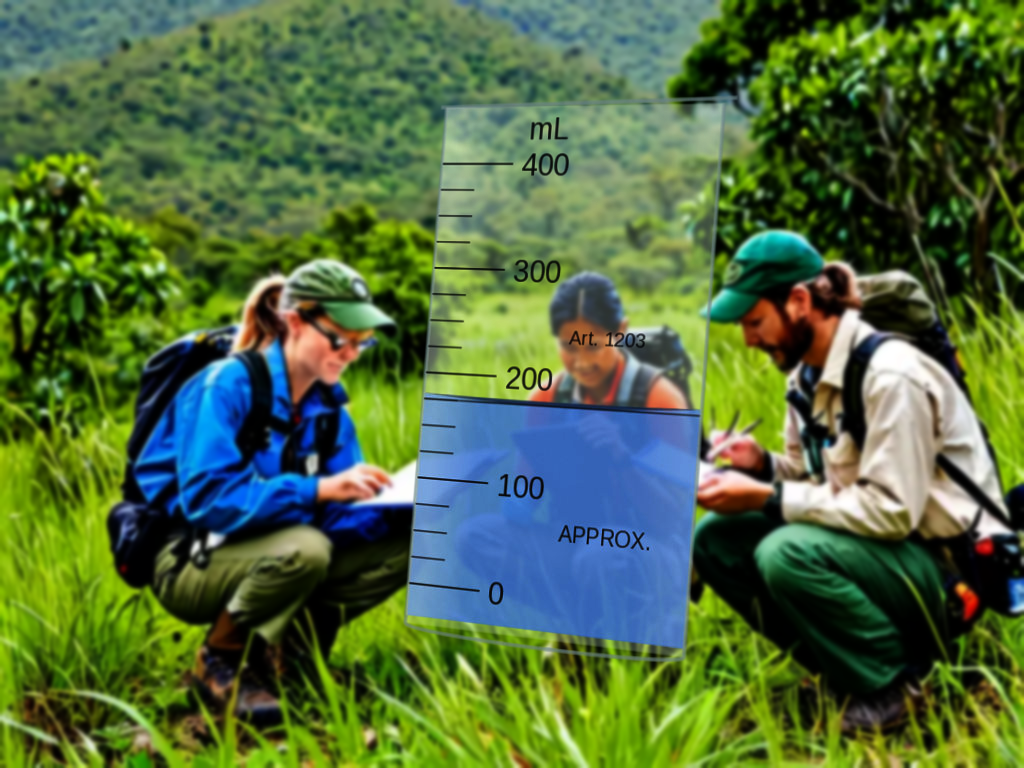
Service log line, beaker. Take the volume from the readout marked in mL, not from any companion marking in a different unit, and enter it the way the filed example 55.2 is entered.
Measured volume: 175
